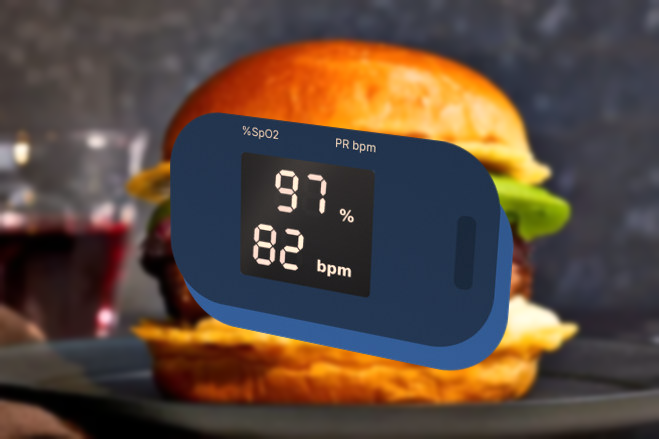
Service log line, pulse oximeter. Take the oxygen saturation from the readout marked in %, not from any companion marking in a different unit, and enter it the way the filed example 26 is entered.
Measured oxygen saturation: 97
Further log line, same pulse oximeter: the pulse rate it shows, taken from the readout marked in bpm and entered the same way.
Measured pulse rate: 82
